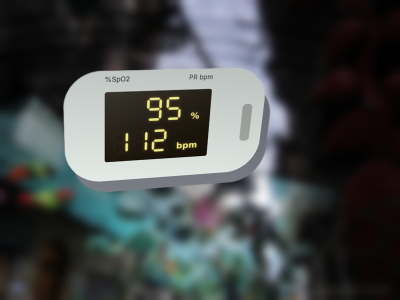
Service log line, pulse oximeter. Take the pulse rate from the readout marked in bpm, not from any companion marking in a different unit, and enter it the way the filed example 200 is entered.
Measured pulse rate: 112
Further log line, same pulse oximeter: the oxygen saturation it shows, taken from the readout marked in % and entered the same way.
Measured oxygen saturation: 95
